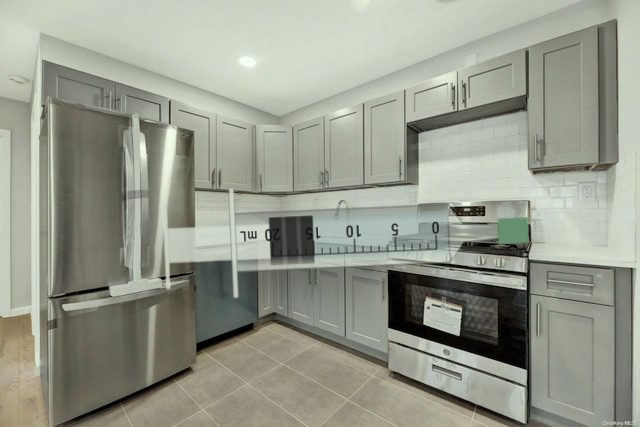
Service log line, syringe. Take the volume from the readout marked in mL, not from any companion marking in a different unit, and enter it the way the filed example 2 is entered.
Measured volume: 15
